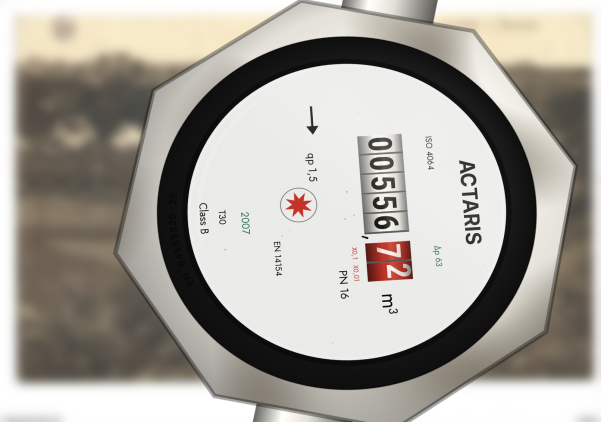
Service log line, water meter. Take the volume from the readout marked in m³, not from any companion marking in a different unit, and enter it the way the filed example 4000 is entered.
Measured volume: 556.72
